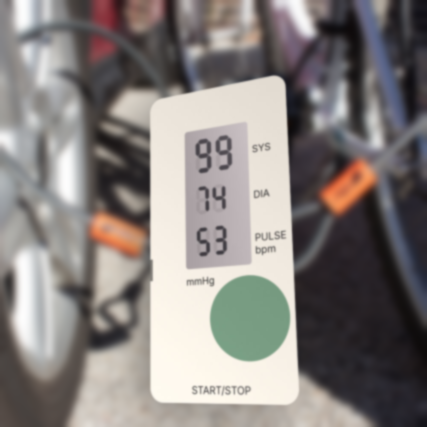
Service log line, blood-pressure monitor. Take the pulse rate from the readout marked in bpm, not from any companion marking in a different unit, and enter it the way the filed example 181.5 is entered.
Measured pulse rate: 53
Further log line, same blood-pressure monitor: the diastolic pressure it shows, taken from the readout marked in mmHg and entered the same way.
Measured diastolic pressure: 74
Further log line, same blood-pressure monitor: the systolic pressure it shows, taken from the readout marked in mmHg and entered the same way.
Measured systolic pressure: 99
